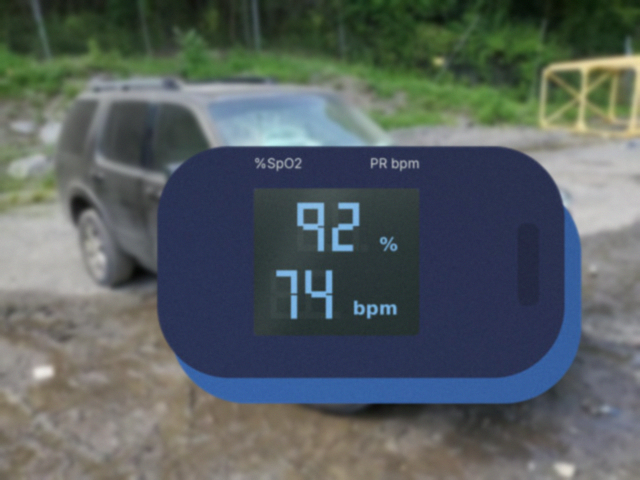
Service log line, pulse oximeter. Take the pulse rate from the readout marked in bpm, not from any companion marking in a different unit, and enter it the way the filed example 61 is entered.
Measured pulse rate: 74
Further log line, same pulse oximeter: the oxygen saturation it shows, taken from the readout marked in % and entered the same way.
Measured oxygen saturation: 92
